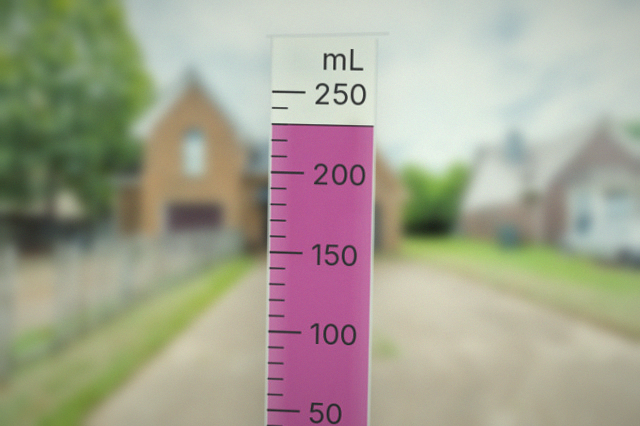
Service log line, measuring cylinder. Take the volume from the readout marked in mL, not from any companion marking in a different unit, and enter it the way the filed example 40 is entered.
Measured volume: 230
